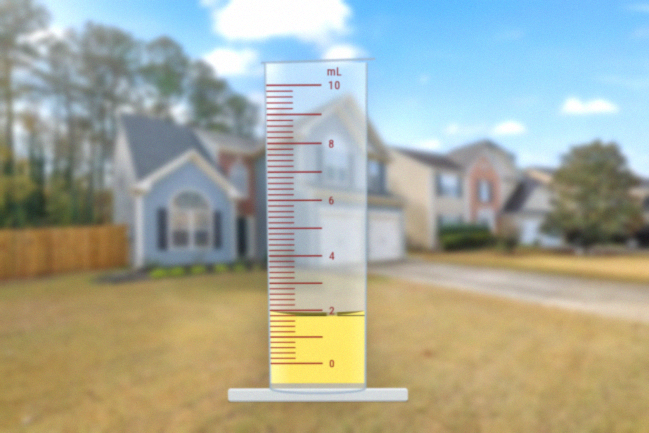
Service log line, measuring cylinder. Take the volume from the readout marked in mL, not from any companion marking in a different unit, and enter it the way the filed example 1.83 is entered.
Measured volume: 1.8
